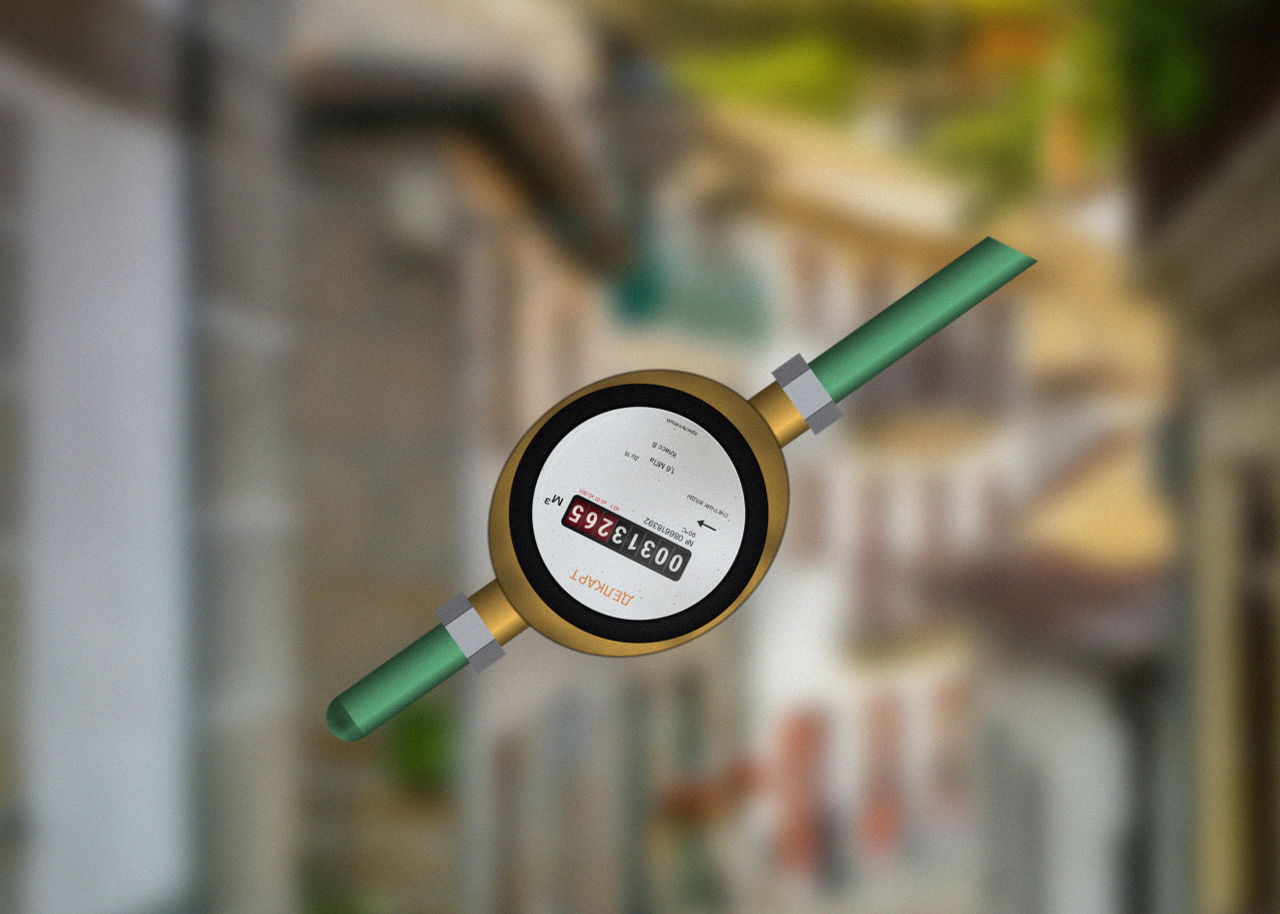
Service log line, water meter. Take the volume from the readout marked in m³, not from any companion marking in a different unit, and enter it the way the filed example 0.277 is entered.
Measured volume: 313.265
